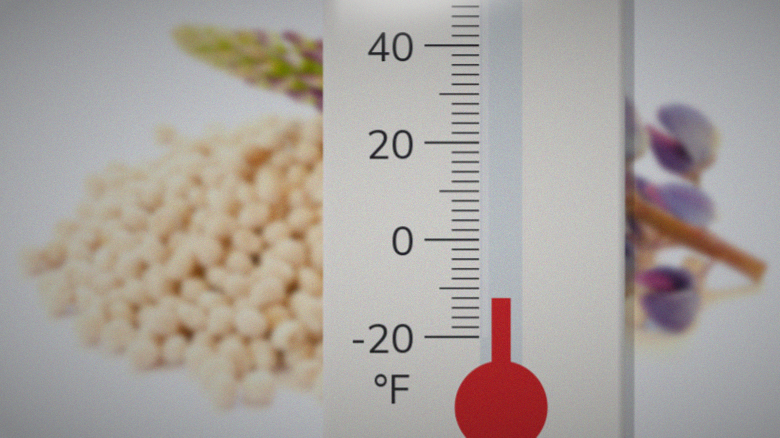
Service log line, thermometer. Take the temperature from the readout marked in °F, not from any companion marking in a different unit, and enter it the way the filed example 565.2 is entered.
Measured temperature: -12
